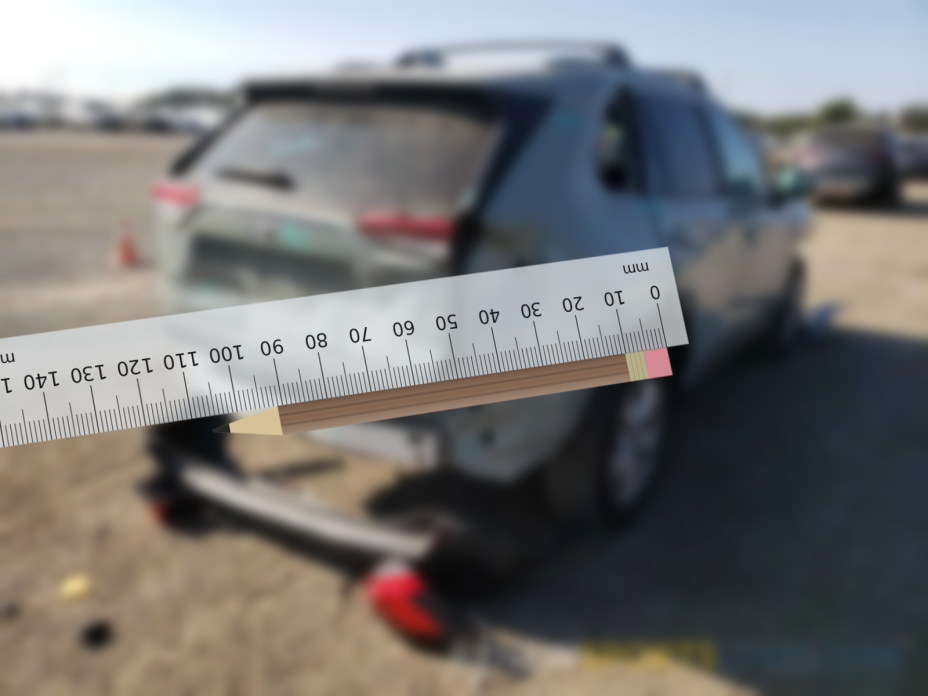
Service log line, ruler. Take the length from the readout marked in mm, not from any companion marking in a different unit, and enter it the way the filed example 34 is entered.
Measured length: 106
